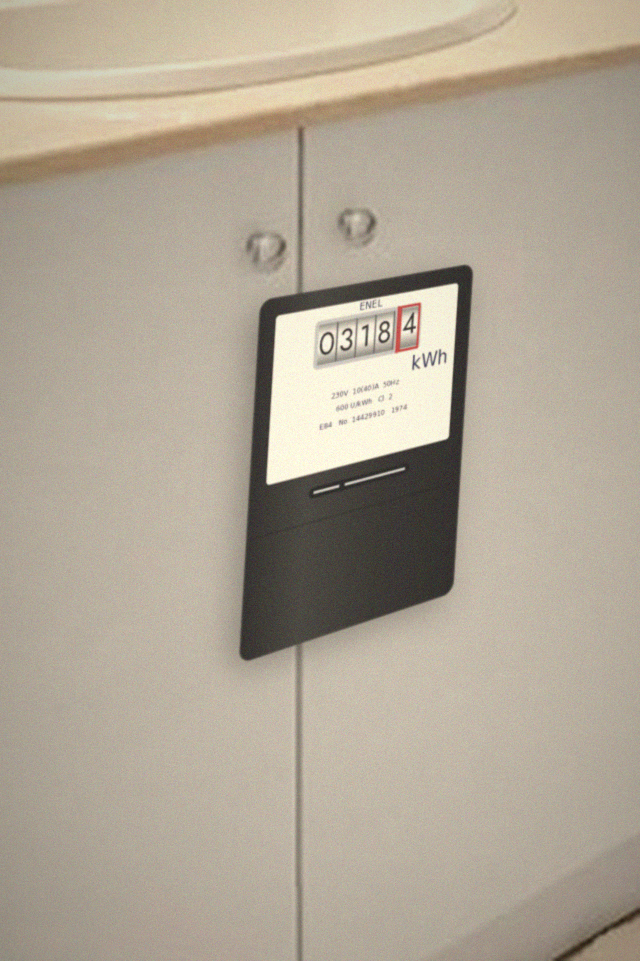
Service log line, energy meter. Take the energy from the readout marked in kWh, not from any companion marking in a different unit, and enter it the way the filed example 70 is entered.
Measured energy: 318.4
